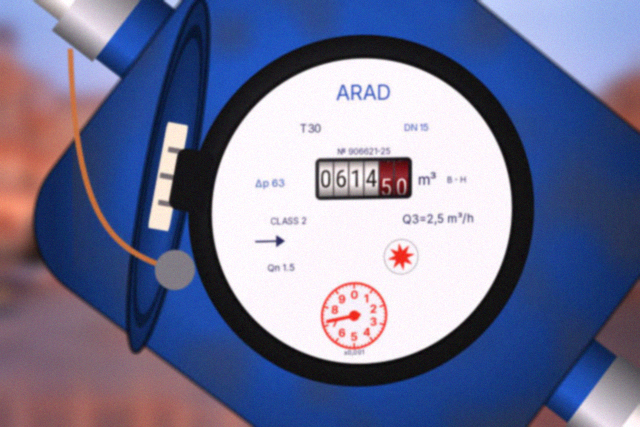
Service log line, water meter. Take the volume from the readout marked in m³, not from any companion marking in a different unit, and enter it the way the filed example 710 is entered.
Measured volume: 614.497
